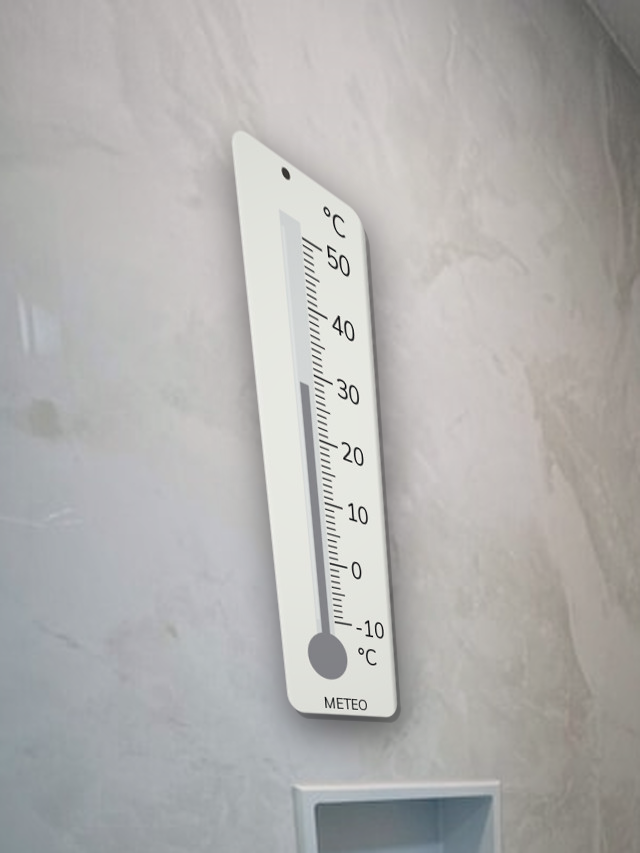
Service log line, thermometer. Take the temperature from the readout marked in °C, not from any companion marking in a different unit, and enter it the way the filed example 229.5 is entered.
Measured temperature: 28
